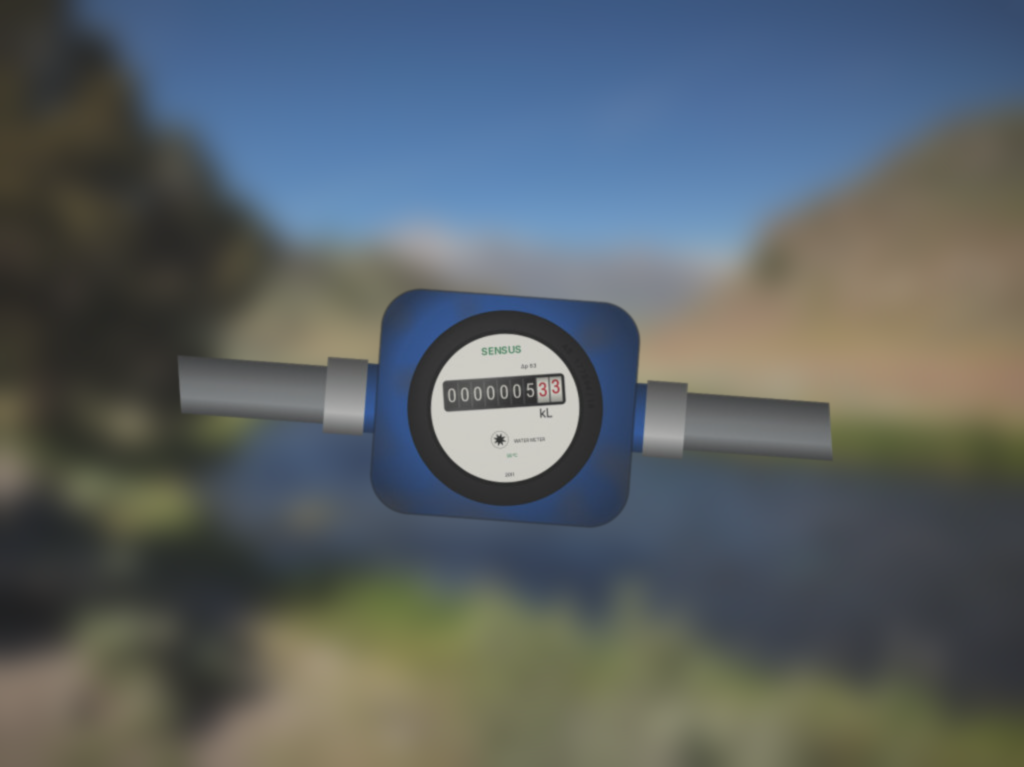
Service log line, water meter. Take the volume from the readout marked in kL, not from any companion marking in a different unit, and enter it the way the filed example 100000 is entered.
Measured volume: 5.33
